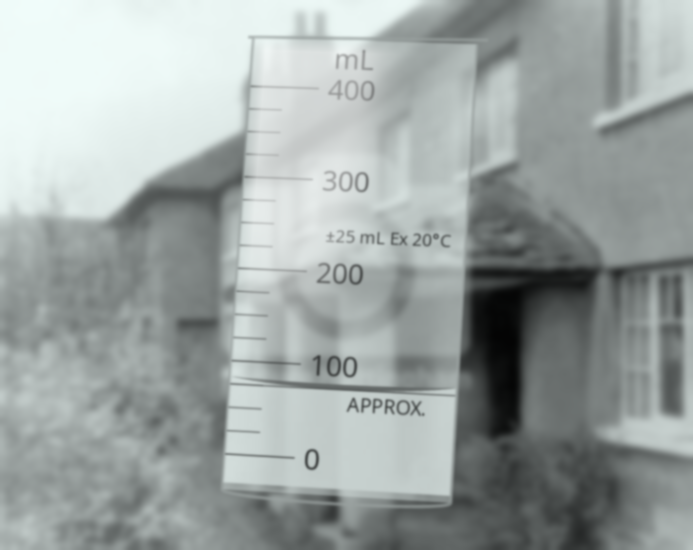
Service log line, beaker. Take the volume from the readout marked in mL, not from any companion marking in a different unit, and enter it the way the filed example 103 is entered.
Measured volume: 75
